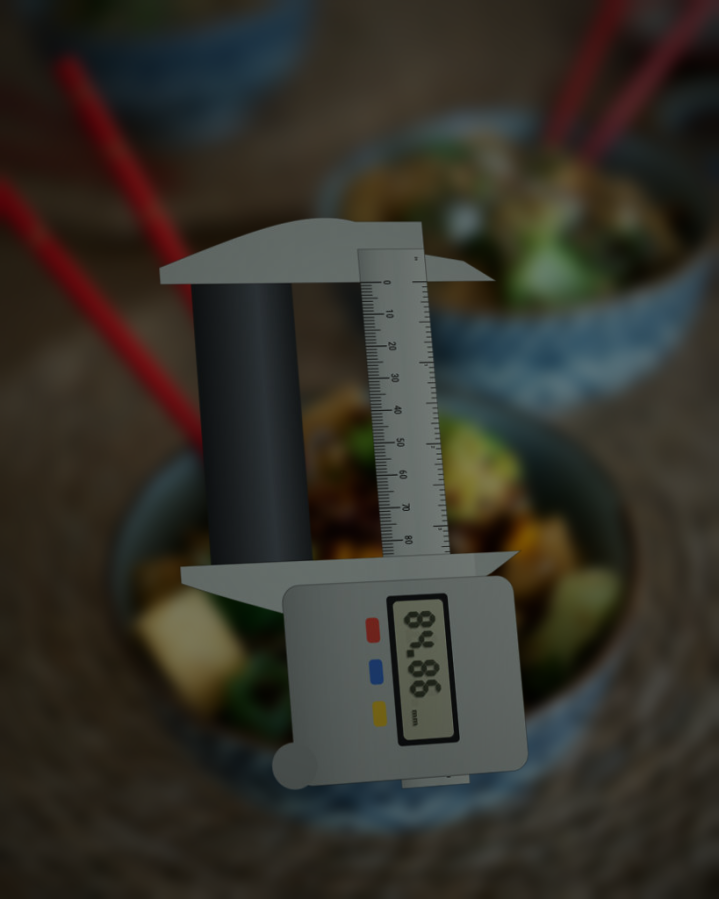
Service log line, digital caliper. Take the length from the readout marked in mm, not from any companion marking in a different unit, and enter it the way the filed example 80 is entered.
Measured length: 84.86
